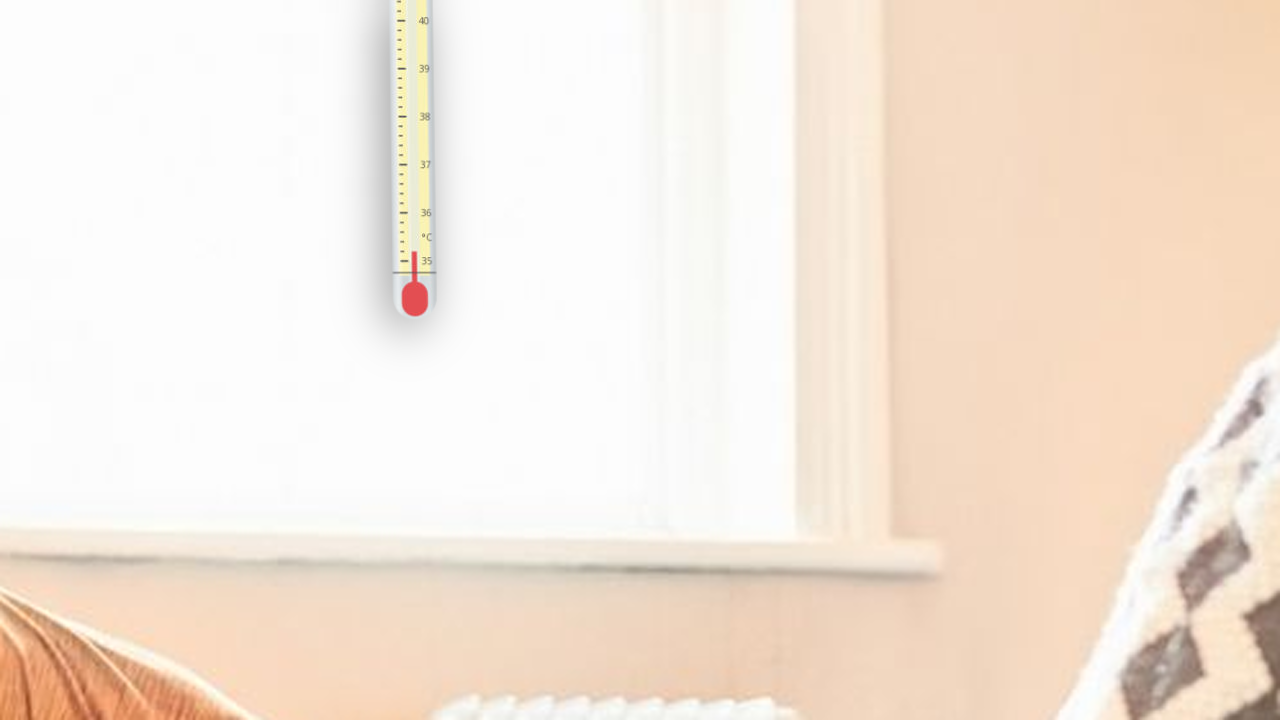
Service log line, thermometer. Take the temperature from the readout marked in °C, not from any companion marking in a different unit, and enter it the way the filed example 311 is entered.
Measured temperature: 35.2
